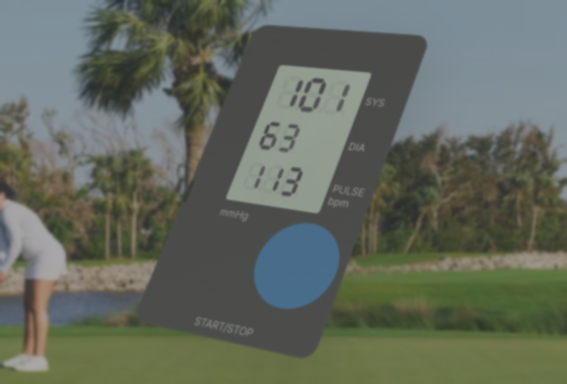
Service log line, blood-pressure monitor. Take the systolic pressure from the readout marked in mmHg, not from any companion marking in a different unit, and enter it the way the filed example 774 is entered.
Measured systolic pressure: 101
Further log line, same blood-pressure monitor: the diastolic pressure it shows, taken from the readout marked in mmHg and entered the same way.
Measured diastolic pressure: 63
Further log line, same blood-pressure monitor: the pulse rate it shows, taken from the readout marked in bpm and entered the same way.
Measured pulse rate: 113
